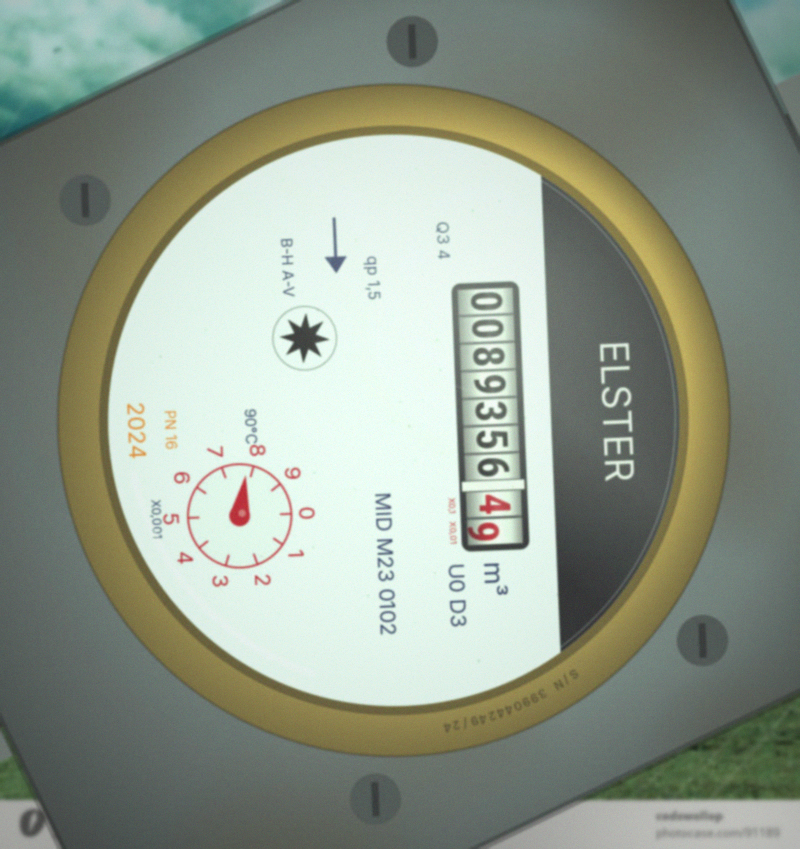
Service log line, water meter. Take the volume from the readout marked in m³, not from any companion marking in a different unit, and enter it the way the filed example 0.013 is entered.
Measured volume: 89356.487
